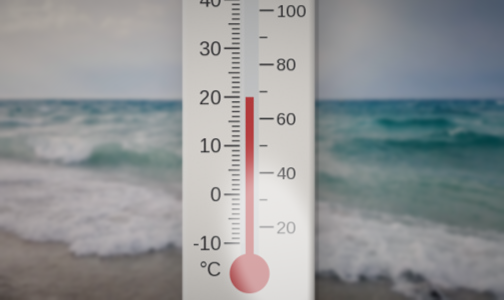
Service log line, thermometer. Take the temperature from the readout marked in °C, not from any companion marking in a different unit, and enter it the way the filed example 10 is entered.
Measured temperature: 20
